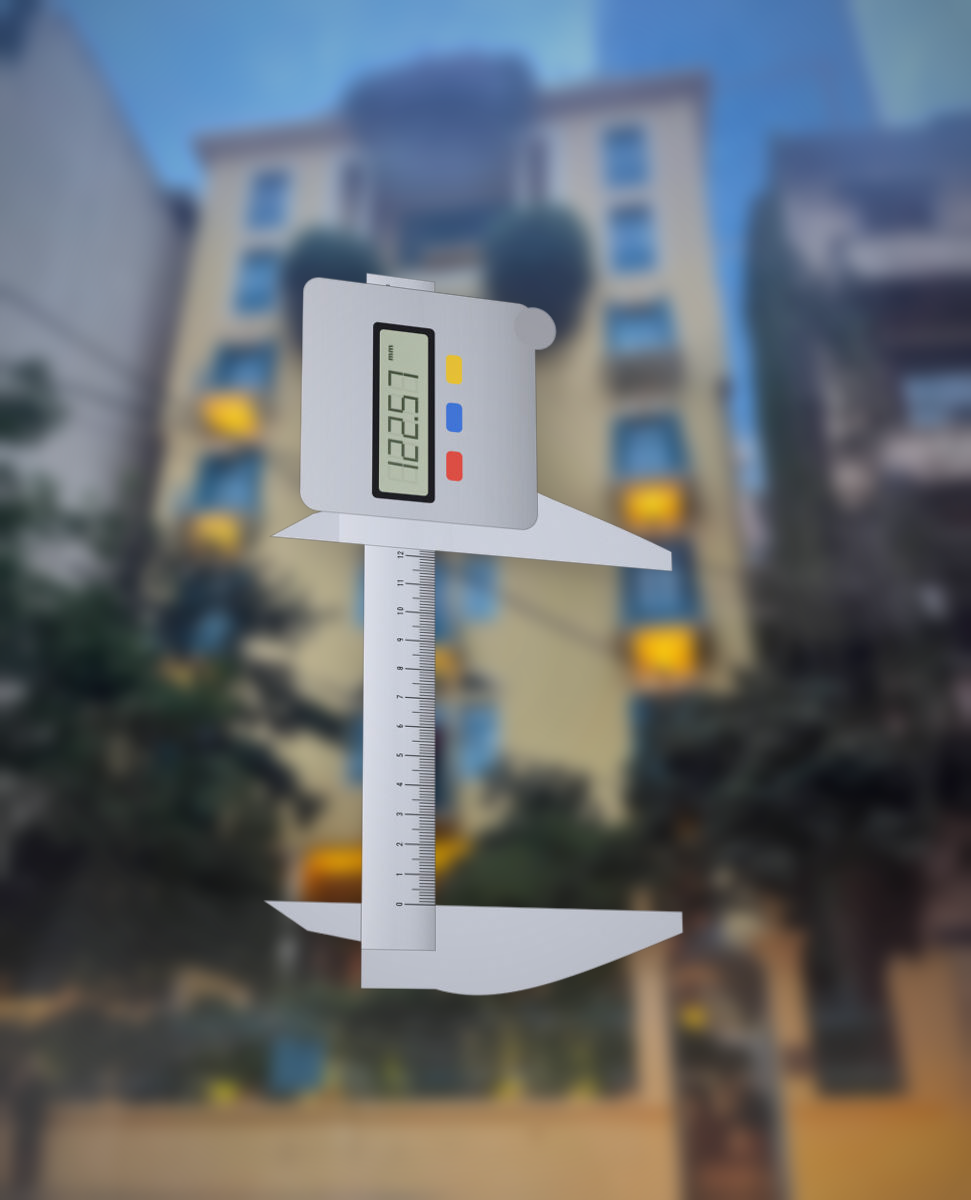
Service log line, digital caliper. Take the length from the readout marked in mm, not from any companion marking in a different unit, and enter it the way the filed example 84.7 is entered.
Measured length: 122.57
